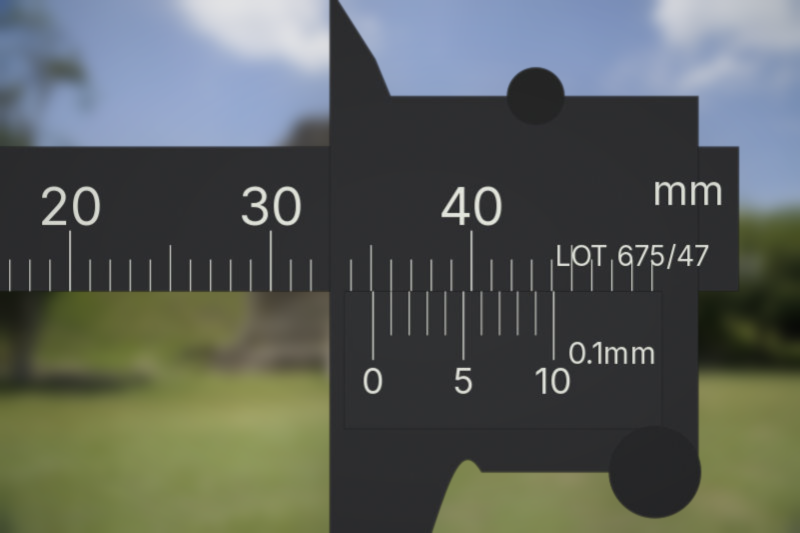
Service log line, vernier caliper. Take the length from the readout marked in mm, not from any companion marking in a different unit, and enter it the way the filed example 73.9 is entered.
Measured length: 35.1
